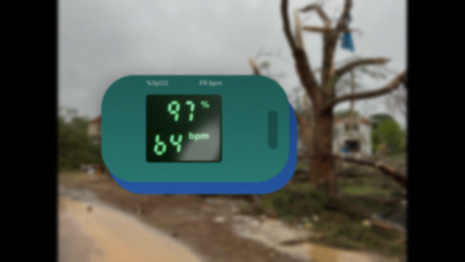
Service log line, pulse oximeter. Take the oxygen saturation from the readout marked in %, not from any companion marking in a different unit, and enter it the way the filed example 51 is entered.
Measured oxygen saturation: 97
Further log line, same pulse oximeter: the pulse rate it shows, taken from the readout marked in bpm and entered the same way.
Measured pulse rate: 64
